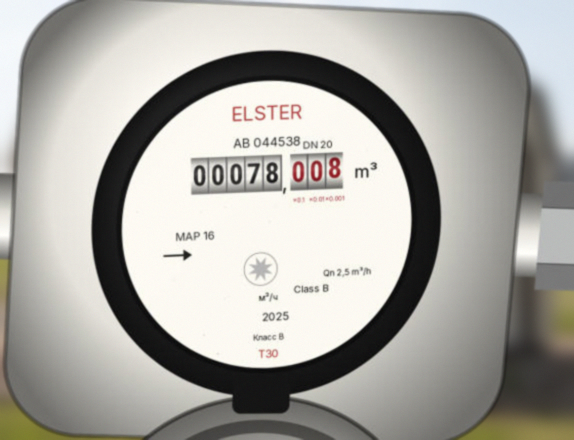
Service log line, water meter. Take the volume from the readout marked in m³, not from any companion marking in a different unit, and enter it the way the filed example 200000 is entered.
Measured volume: 78.008
